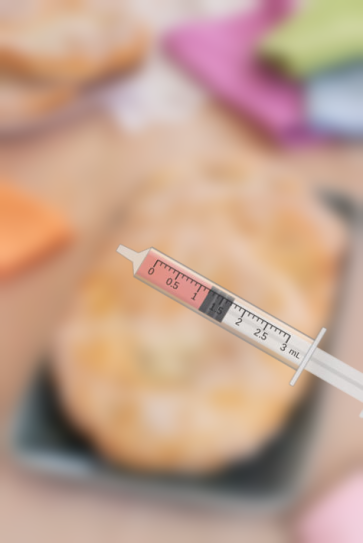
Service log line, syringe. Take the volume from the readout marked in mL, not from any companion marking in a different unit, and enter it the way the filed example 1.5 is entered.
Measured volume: 1.2
